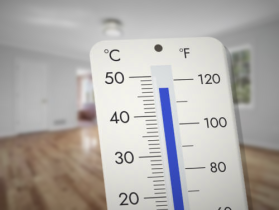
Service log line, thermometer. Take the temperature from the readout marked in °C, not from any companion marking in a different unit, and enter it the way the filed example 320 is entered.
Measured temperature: 47
